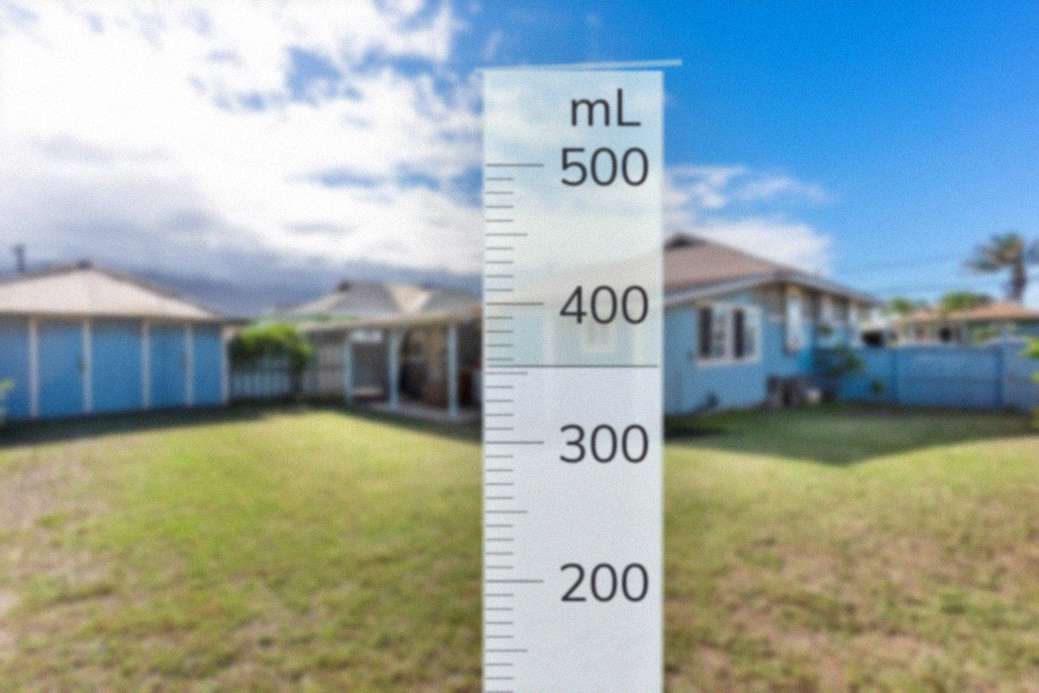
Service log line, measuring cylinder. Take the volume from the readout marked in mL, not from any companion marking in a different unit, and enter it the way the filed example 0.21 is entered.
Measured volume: 355
